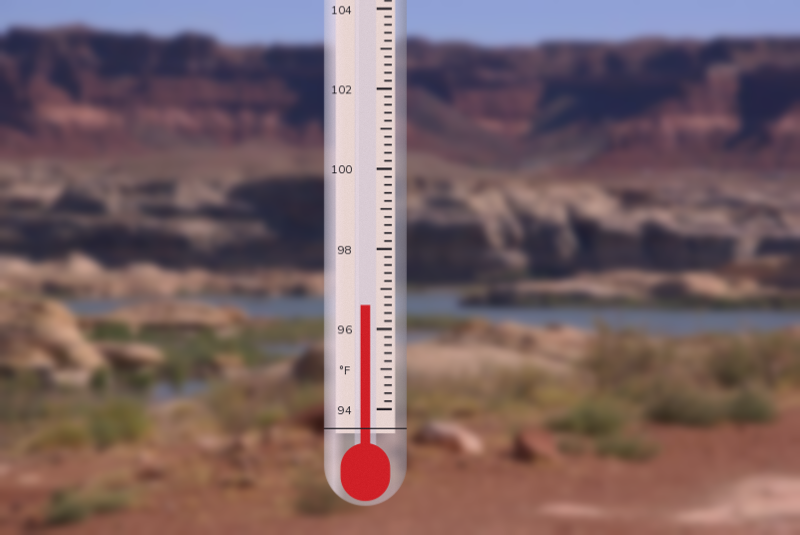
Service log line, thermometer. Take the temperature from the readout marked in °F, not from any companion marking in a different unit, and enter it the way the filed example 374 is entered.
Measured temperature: 96.6
